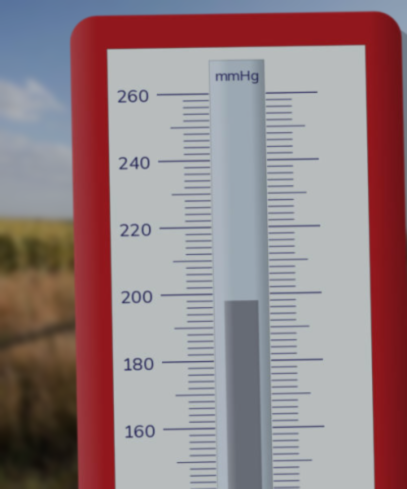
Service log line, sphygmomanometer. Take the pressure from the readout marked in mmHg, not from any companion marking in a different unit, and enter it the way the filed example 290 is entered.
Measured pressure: 198
